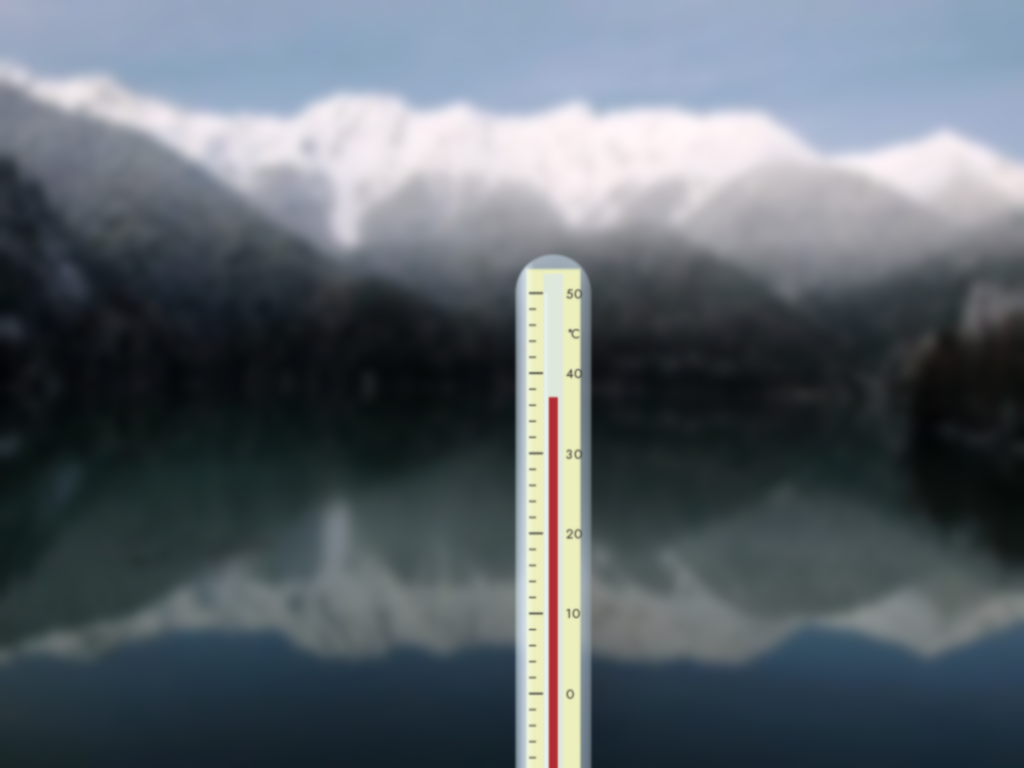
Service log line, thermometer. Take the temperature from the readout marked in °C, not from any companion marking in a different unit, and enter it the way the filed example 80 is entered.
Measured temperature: 37
